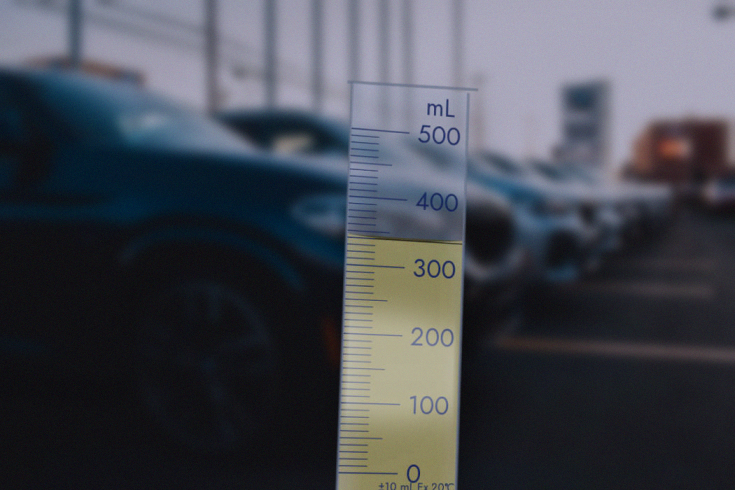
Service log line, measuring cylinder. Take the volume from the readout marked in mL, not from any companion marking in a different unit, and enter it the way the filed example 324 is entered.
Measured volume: 340
